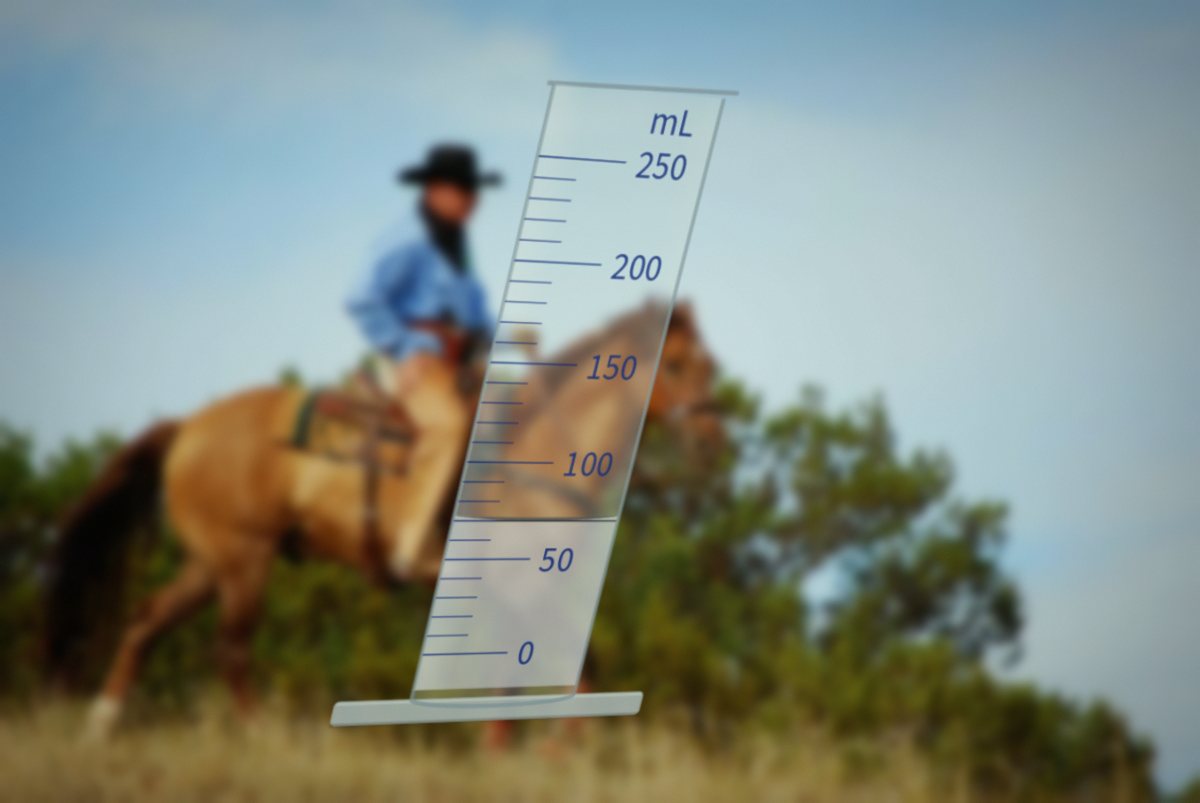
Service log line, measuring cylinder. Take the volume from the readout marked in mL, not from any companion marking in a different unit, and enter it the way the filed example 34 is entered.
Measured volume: 70
